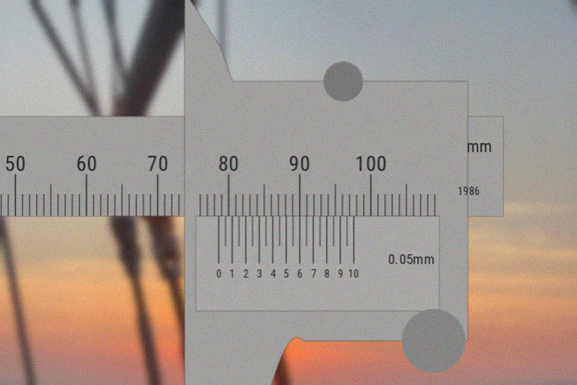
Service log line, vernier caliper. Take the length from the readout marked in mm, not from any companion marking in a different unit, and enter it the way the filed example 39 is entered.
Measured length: 78.6
